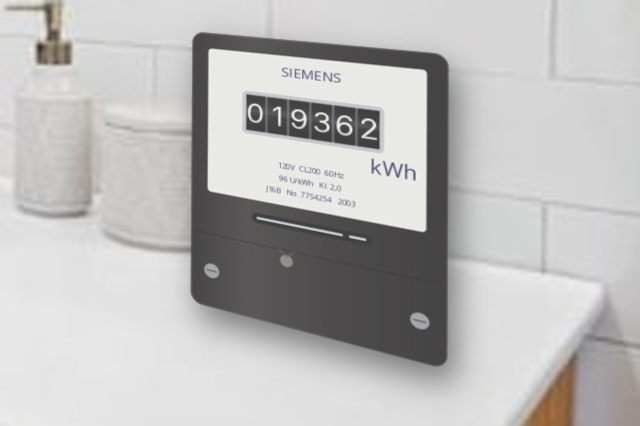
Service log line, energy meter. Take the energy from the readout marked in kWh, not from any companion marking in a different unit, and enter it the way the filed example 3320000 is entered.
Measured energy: 19362
